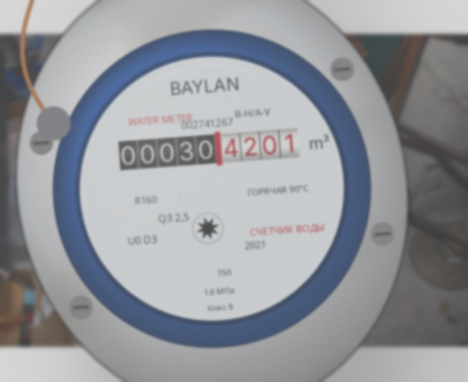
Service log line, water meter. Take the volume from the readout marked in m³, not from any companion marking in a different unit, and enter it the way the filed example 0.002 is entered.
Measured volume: 30.4201
